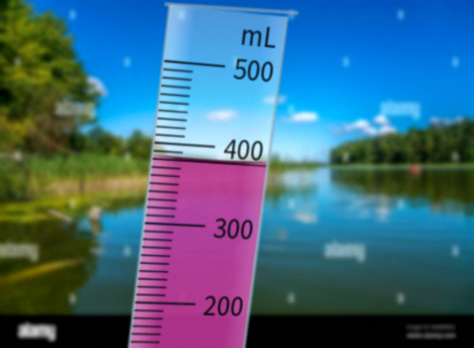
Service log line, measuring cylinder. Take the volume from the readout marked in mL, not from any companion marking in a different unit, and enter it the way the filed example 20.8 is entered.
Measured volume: 380
